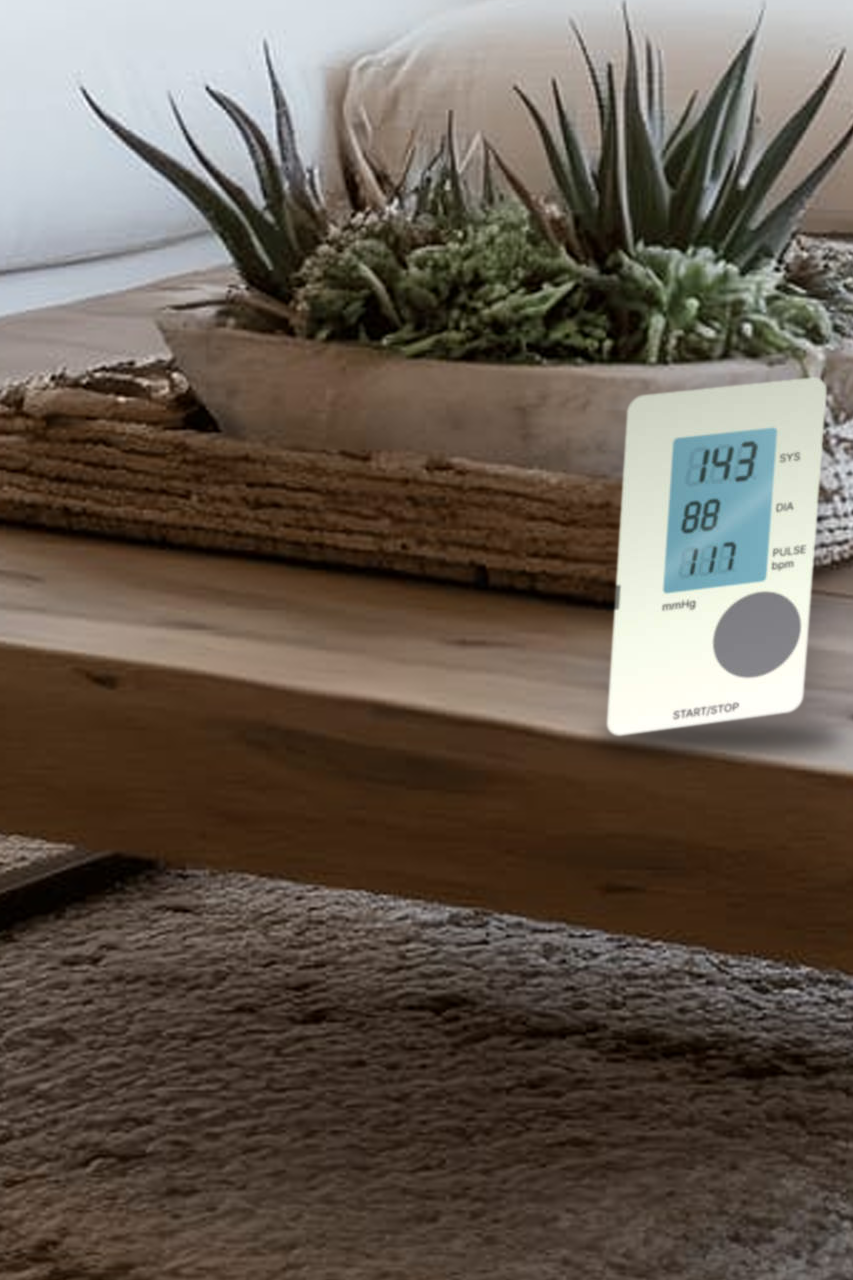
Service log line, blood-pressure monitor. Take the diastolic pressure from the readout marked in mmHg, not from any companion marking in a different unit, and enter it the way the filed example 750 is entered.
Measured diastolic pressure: 88
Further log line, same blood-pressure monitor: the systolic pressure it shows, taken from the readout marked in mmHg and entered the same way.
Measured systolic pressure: 143
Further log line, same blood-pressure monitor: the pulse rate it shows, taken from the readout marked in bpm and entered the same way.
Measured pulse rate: 117
